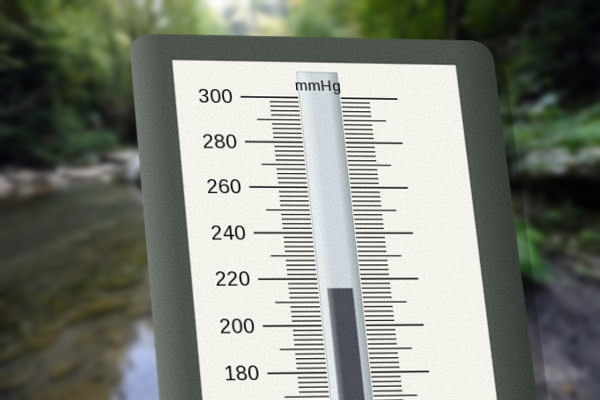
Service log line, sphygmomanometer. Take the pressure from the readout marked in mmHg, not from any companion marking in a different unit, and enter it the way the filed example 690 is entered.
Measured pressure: 216
